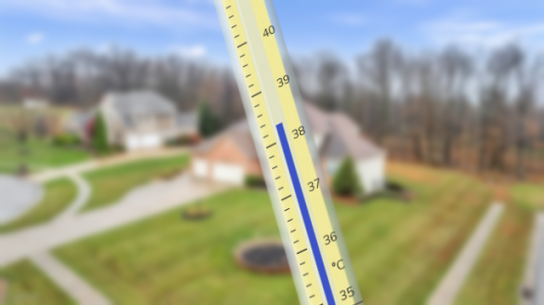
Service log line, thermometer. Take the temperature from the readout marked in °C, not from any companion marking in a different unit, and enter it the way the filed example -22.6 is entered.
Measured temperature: 38.3
